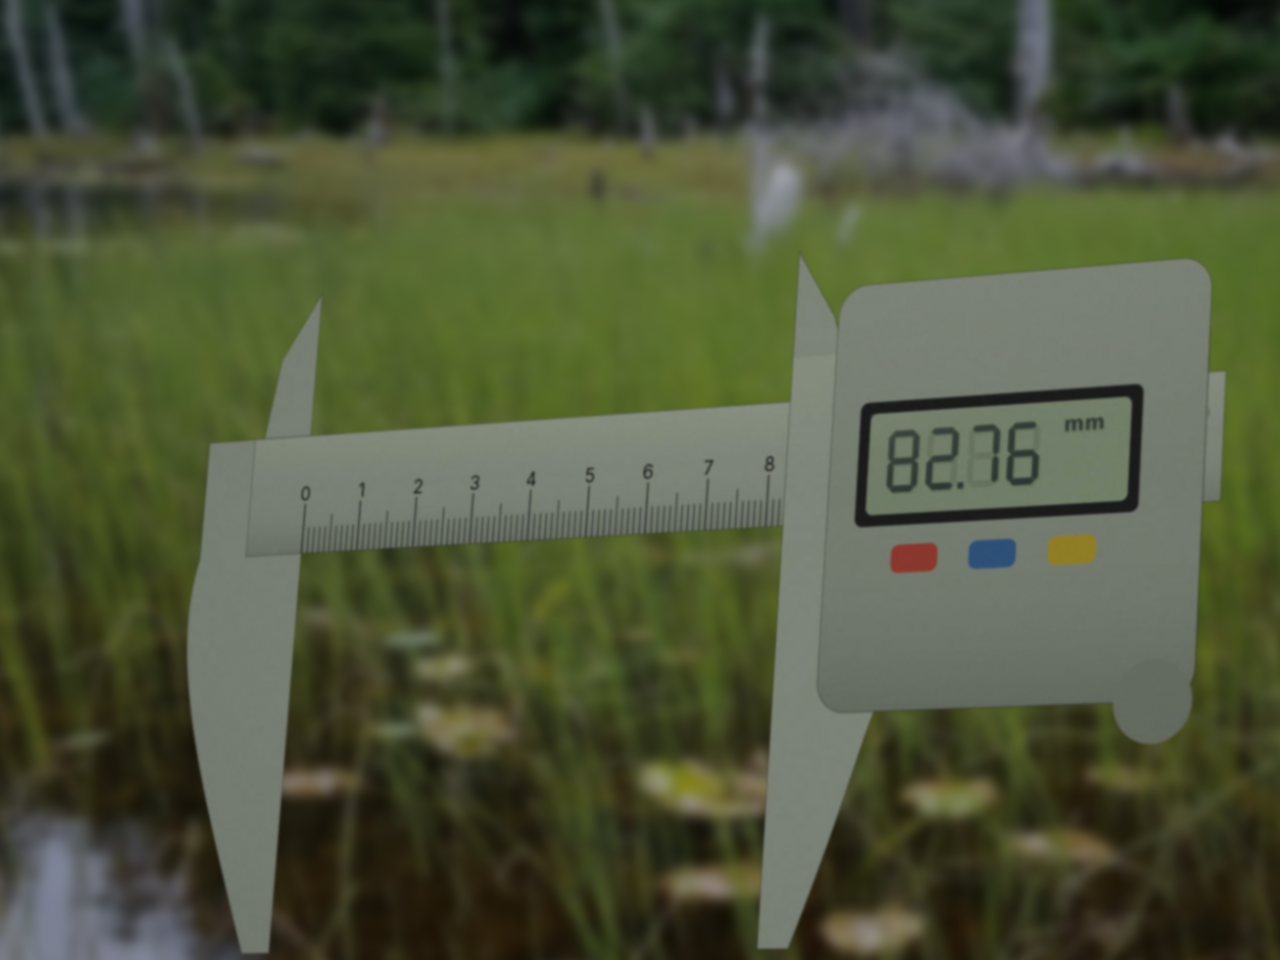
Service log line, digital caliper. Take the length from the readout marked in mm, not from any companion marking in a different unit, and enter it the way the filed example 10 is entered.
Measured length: 82.76
